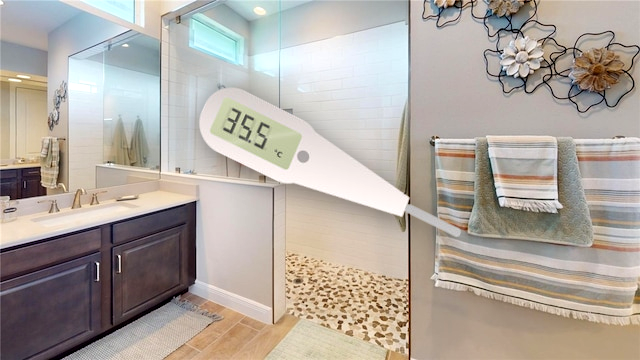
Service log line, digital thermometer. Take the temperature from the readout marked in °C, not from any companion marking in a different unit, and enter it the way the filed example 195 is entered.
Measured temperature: 35.5
